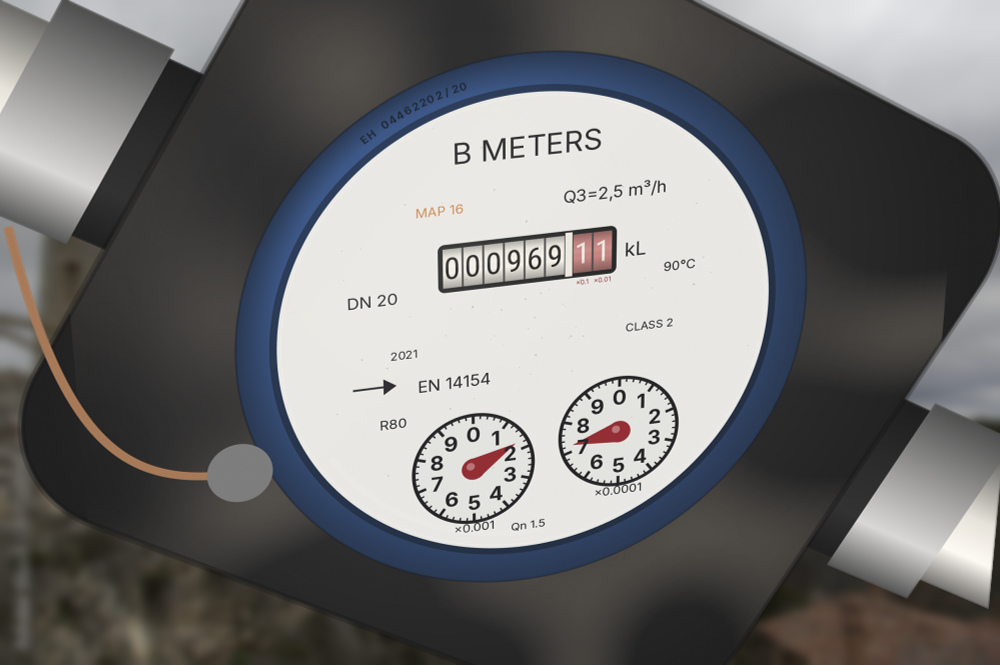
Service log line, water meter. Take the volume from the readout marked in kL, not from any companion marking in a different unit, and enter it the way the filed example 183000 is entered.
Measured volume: 969.1117
